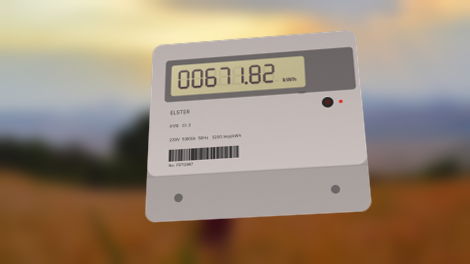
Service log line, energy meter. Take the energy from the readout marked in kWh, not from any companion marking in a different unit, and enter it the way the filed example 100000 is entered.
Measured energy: 671.82
